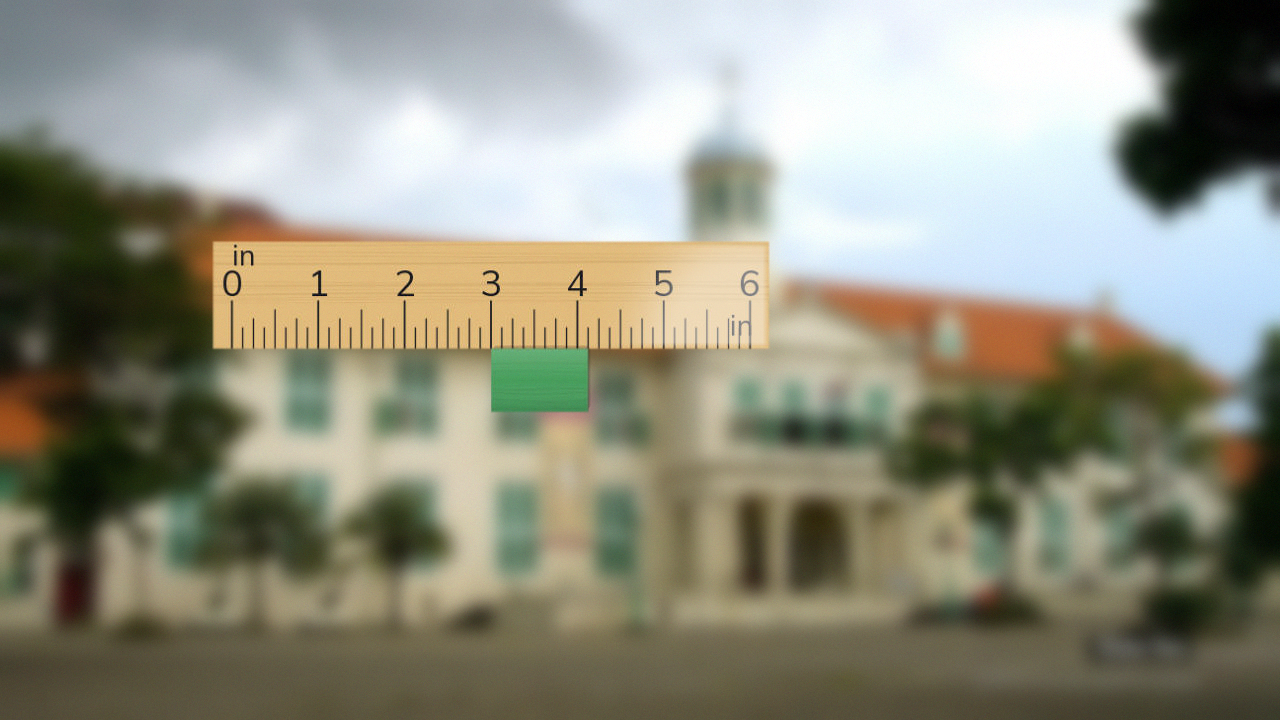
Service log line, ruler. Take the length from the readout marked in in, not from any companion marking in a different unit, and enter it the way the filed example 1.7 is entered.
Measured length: 1.125
